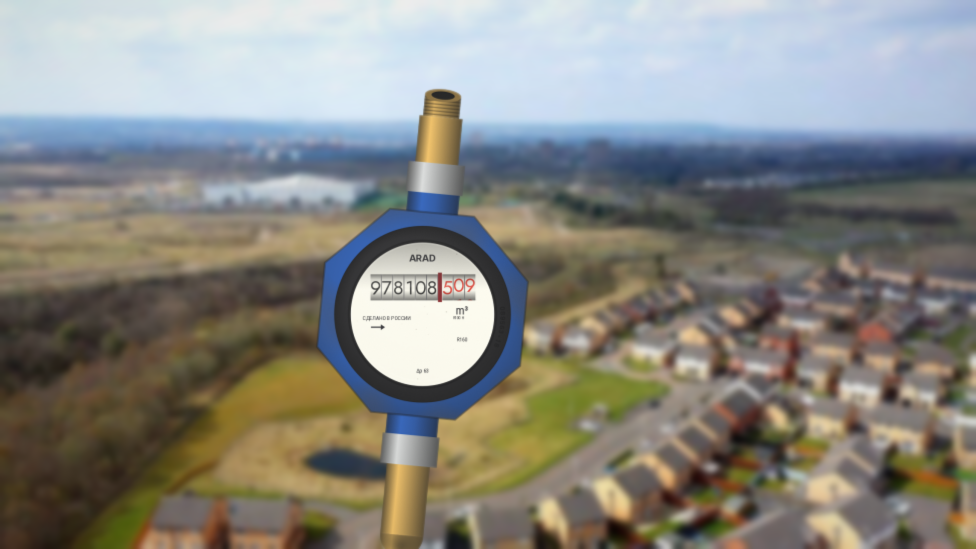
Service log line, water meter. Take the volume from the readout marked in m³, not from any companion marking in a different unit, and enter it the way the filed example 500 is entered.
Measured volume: 978108.509
